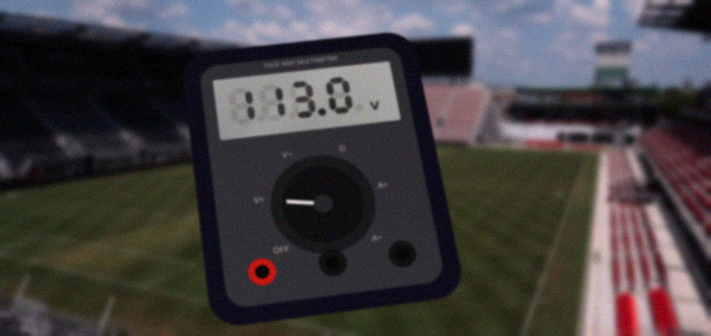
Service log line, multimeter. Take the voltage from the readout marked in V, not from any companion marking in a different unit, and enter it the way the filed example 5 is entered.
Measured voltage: 113.0
